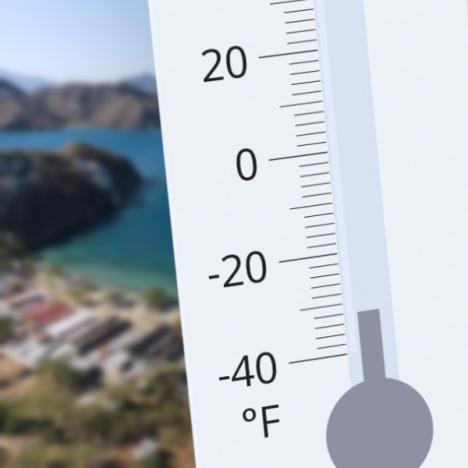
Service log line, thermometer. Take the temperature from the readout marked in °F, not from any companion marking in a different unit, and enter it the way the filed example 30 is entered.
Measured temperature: -32
